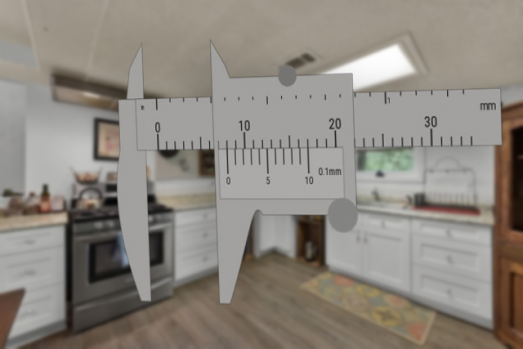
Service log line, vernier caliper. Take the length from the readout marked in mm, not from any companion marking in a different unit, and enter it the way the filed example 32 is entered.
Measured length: 8.0
